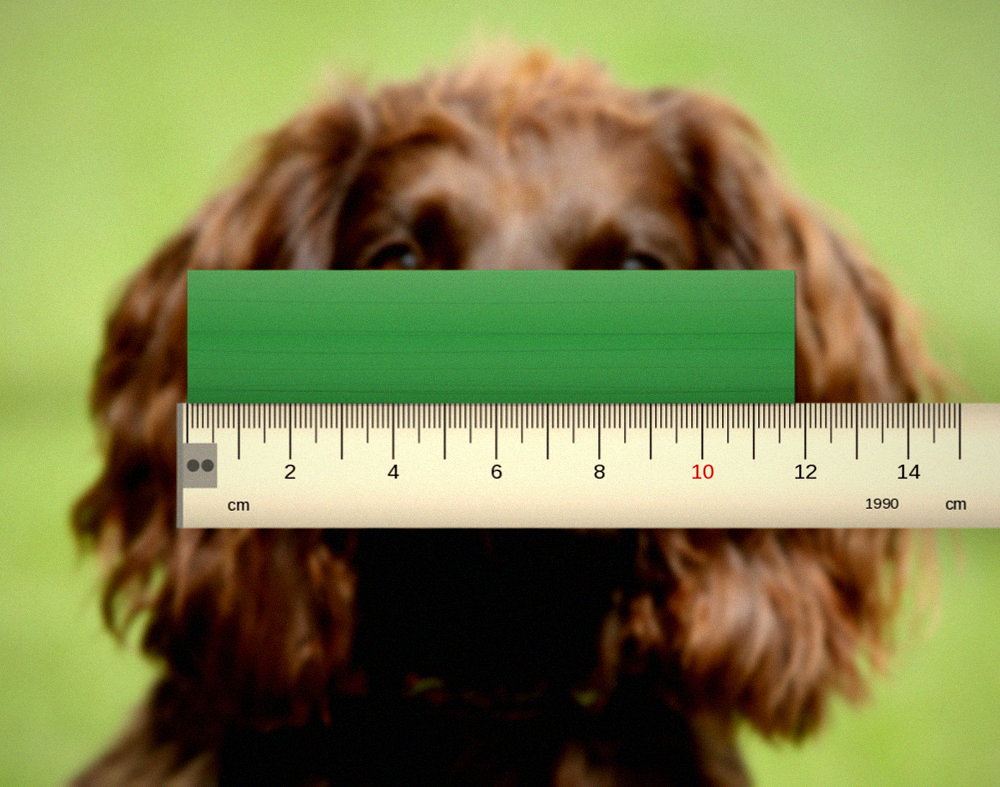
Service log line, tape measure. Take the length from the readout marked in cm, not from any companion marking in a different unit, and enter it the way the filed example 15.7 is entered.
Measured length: 11.8
